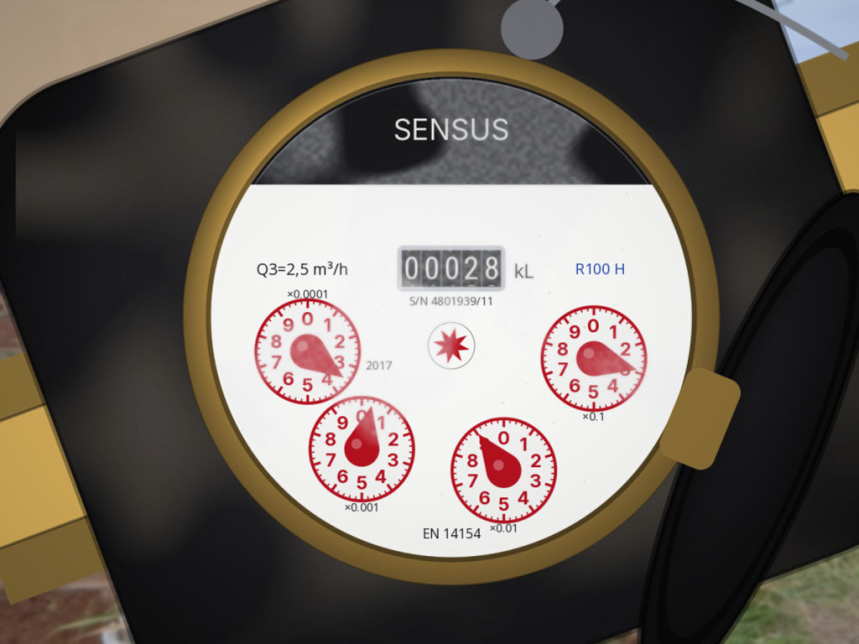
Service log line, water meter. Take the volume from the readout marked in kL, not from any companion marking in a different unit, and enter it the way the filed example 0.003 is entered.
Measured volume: 28.2903
